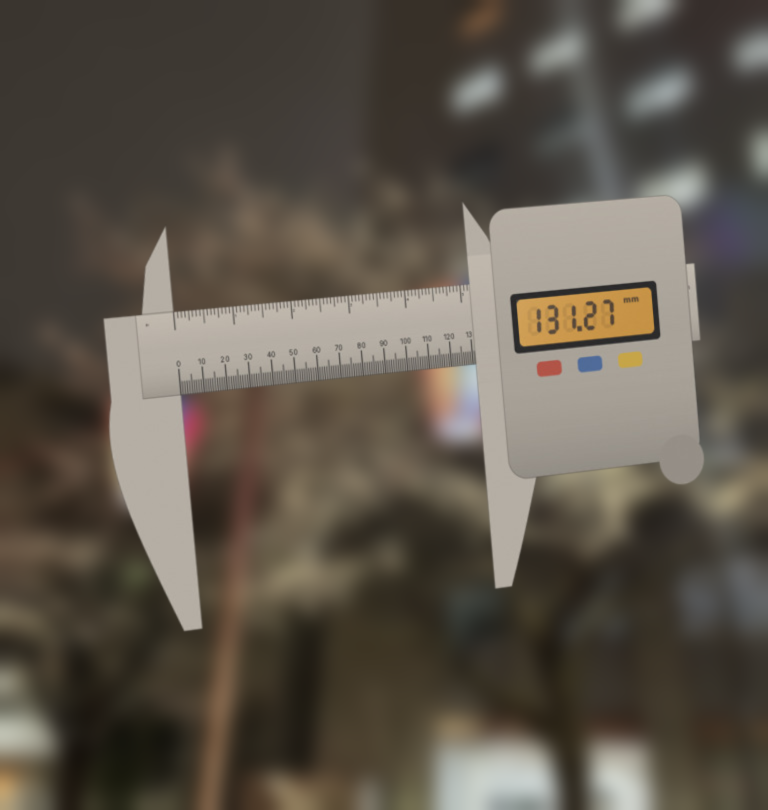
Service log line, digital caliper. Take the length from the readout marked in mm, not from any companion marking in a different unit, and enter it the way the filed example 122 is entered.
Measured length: 131.27
